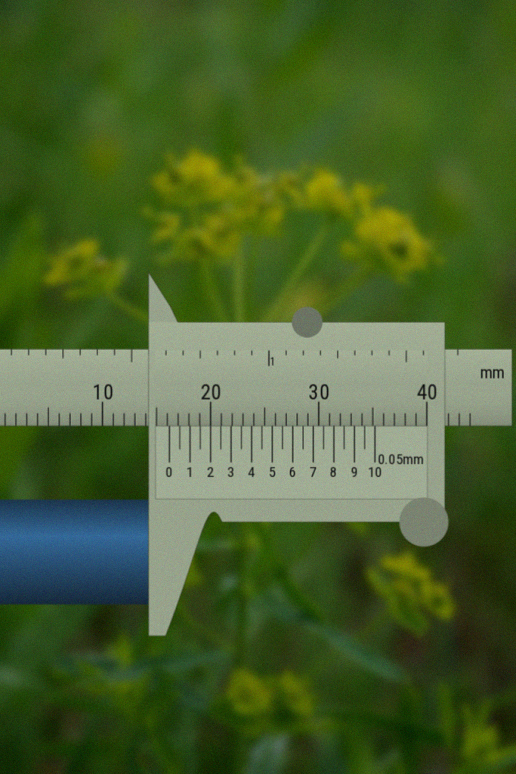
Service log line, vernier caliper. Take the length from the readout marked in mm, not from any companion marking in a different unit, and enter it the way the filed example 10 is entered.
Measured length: 16.2
